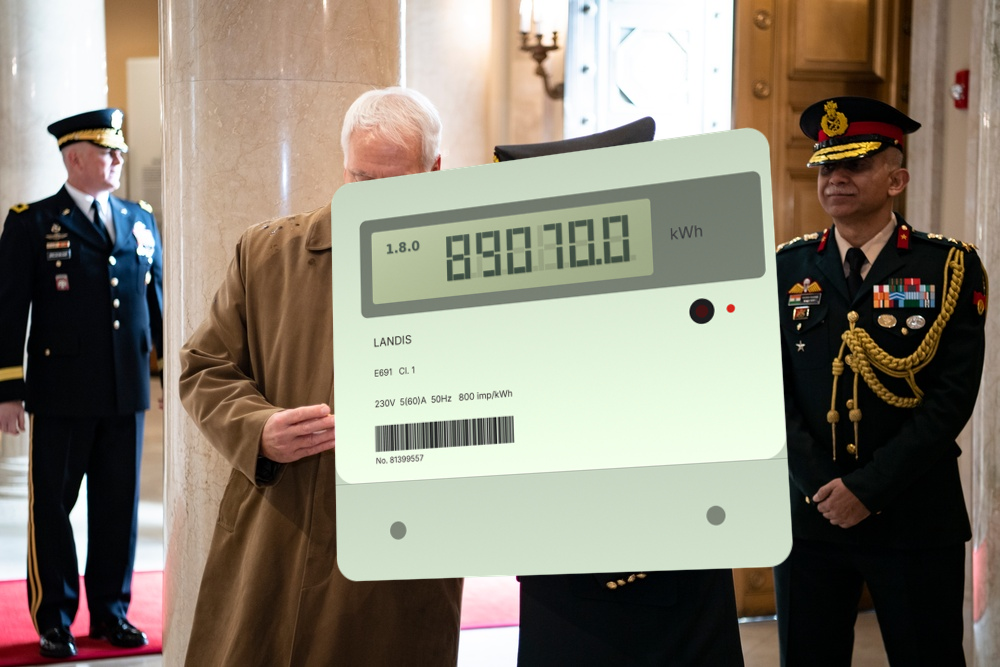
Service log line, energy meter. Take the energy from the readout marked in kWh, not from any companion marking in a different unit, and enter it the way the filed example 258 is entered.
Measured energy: 89070.0
